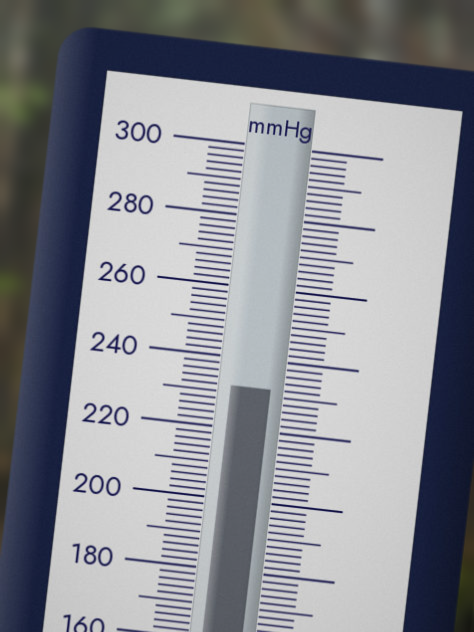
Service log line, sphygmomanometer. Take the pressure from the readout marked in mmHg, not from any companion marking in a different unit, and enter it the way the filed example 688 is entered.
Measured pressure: 232
